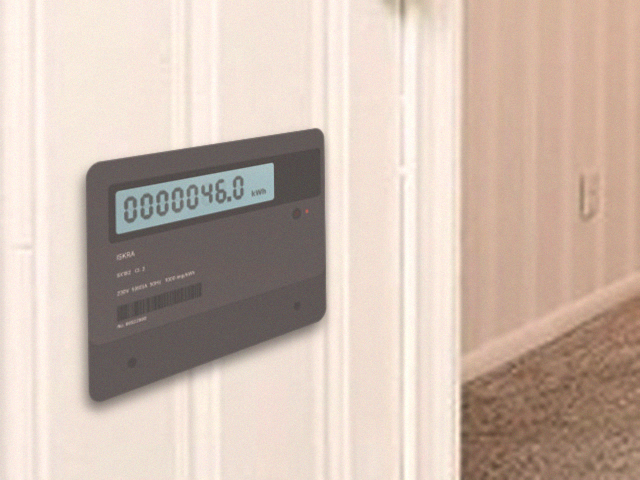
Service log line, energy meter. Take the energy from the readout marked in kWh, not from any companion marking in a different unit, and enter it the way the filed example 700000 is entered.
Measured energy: 46.0
